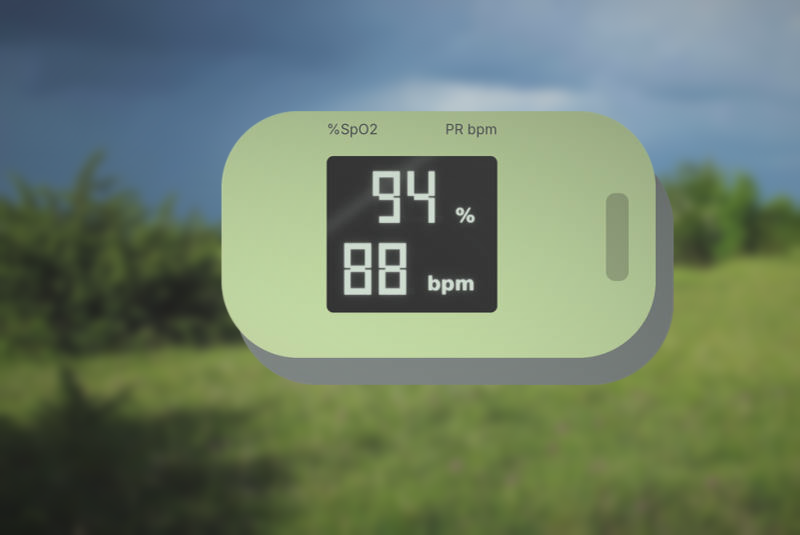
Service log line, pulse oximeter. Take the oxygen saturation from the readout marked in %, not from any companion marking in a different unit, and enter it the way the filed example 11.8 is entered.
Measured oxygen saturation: 94
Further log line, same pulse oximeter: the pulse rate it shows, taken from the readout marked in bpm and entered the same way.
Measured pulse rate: 88
